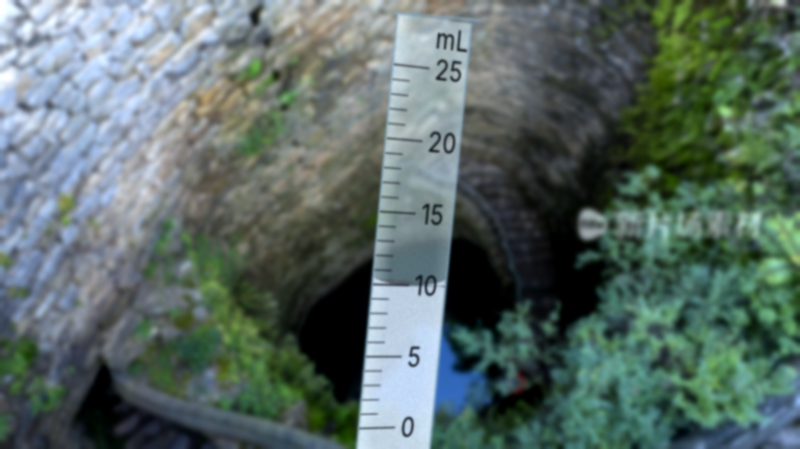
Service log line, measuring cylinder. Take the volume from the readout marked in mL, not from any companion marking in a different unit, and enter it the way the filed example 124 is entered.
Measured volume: 10
